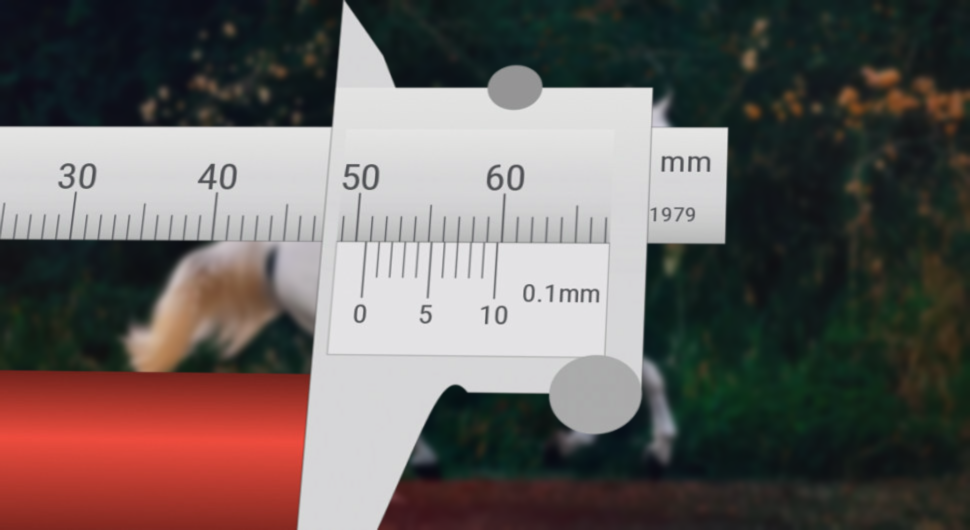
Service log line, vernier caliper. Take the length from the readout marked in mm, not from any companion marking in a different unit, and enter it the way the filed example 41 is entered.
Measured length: 50.7
